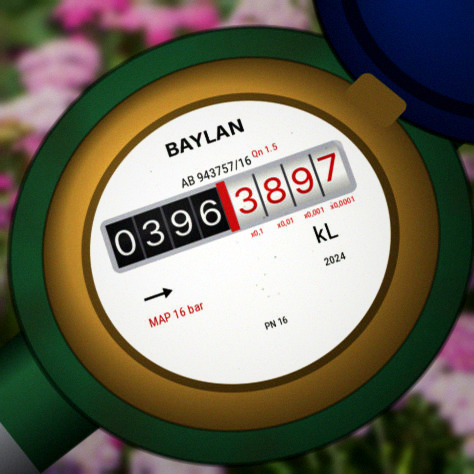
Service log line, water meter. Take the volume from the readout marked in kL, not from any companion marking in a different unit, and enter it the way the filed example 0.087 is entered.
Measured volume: 396.3897
